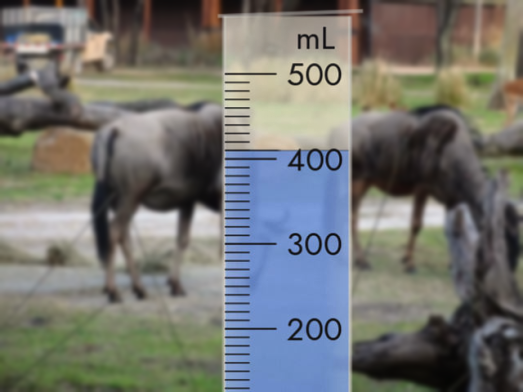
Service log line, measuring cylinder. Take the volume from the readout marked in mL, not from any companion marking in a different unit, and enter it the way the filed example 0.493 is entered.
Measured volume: 410
